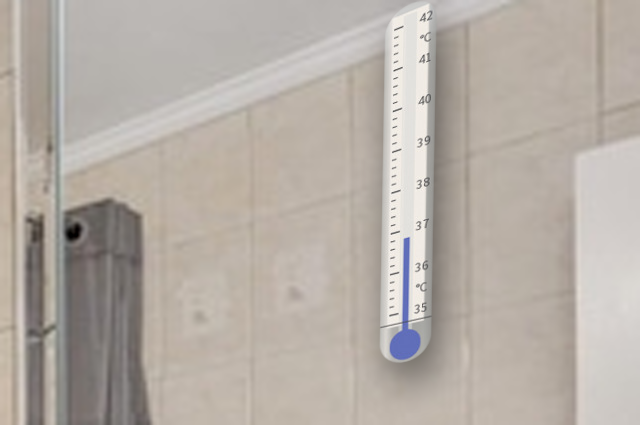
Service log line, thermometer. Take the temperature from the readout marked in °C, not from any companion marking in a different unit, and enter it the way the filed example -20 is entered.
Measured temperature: 36.8
